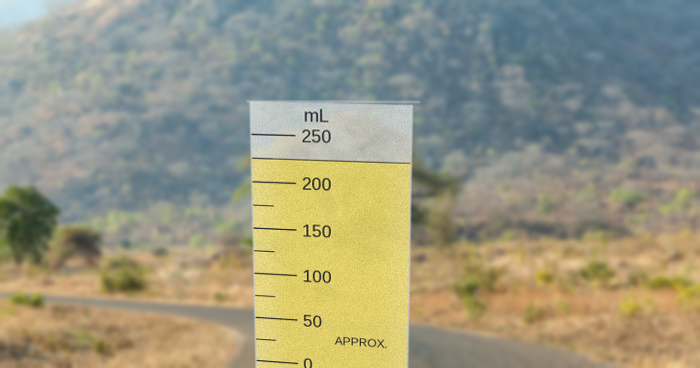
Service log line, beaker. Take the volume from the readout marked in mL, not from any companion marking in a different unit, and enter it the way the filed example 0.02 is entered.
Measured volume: 225
